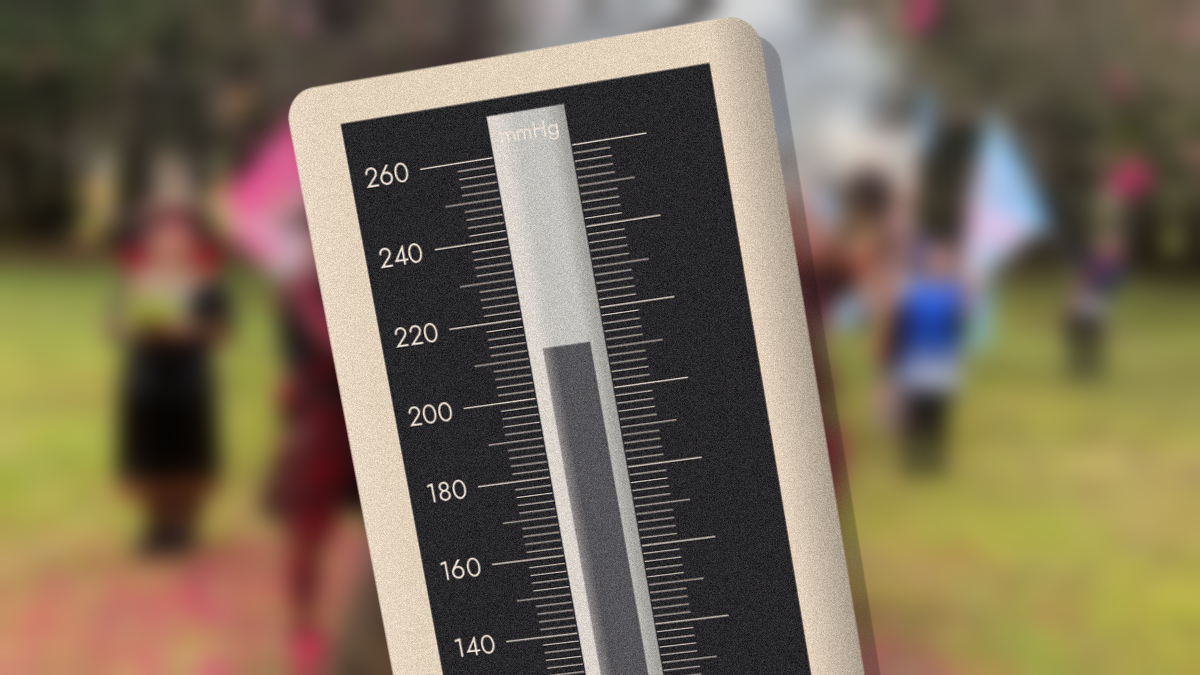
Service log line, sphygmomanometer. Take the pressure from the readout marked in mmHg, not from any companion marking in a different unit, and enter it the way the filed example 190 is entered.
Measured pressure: 212
